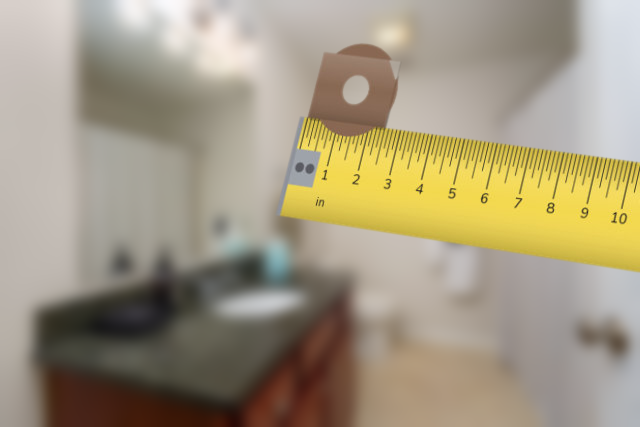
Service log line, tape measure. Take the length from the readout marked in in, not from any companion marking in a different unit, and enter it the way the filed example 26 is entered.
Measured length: 2.5
